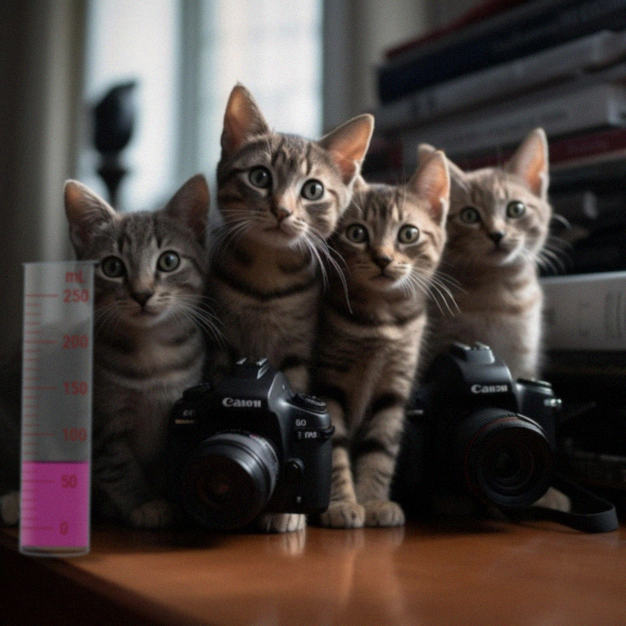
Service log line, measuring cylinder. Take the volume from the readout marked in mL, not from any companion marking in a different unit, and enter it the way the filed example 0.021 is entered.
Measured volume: 70
